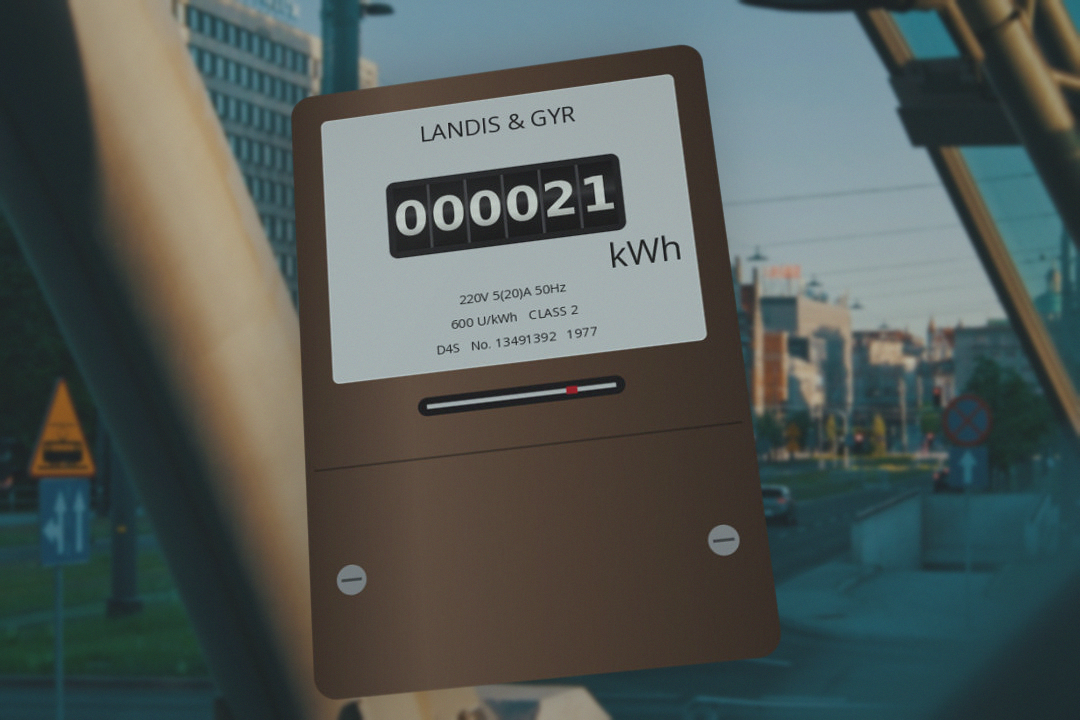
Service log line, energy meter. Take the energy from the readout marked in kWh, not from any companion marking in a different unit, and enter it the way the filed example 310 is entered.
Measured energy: 21
